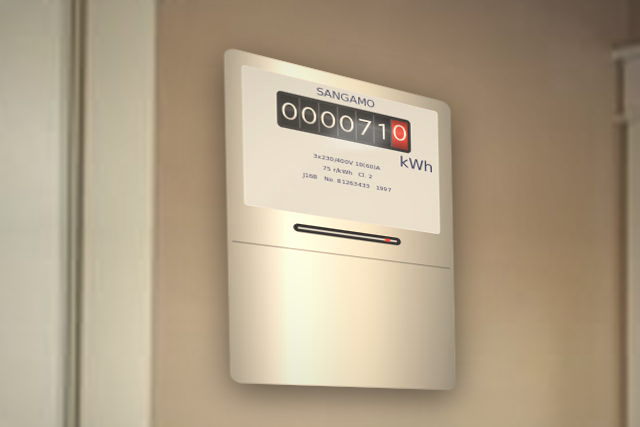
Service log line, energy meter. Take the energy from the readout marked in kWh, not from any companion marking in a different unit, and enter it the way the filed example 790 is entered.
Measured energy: 71.0
